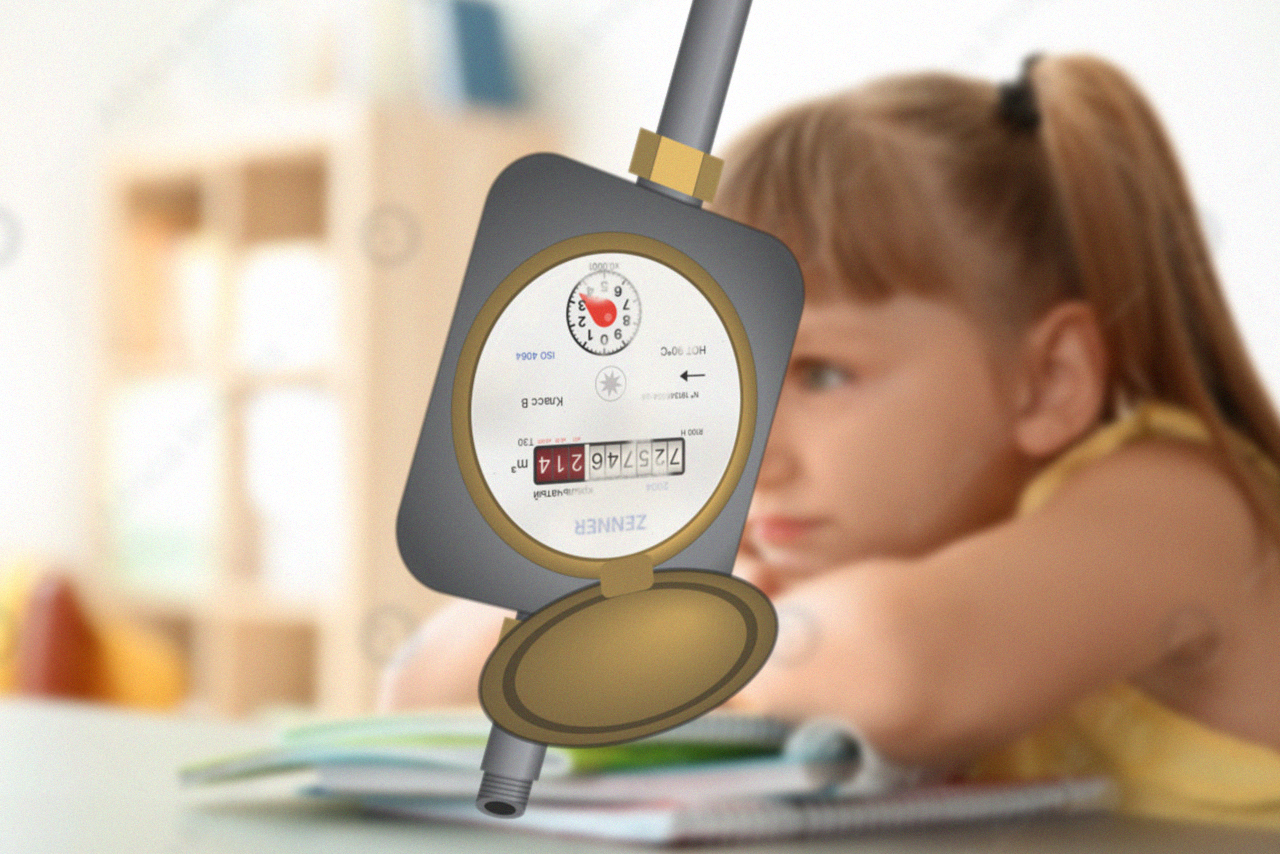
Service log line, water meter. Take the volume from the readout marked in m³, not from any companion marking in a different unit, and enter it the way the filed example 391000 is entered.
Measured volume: 725746.2143
